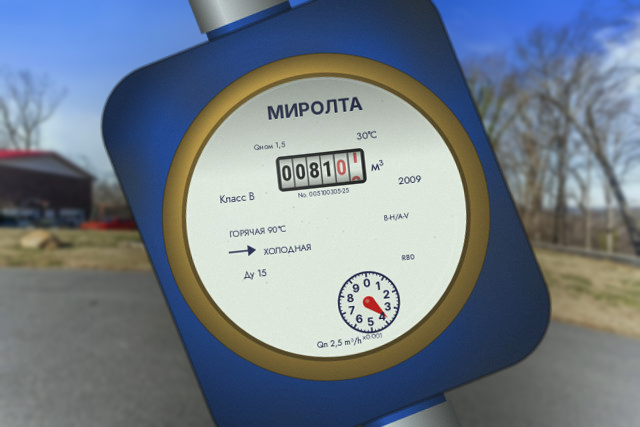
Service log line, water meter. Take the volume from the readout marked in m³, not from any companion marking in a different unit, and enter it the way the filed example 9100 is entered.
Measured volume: 81.013
